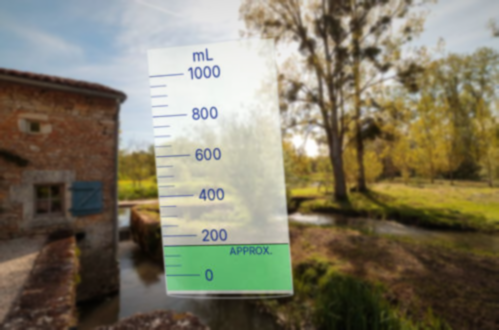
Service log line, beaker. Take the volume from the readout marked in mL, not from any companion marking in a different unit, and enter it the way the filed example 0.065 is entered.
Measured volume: 150
